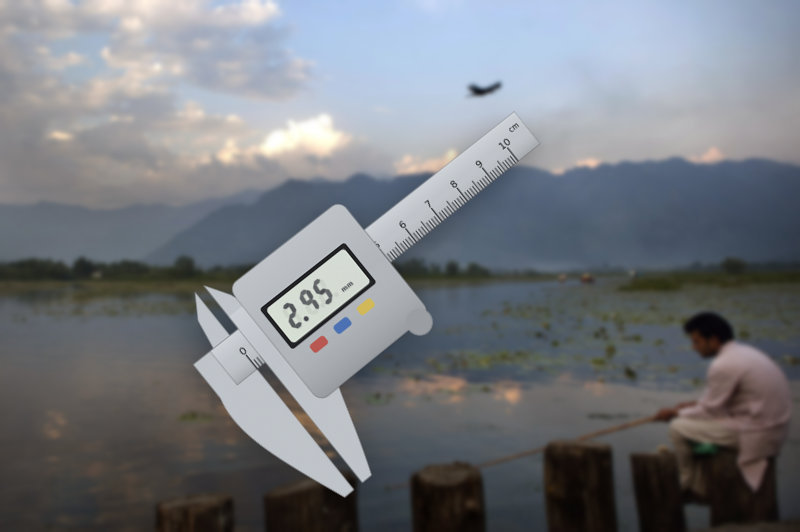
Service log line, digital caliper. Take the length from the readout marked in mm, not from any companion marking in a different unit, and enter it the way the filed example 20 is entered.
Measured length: 2.95
